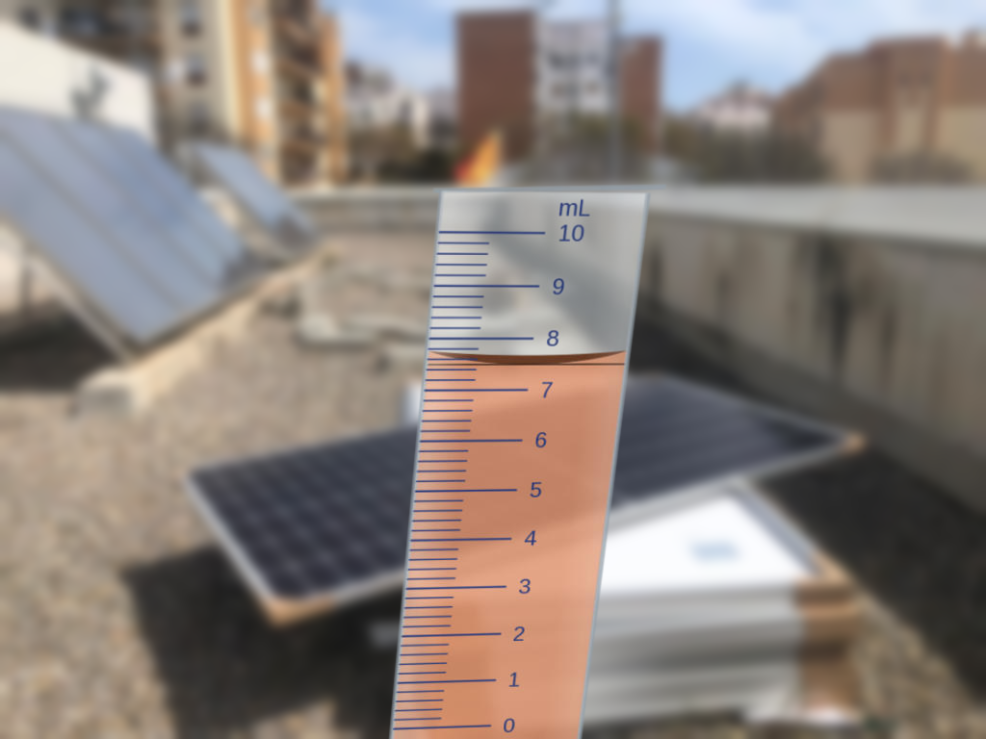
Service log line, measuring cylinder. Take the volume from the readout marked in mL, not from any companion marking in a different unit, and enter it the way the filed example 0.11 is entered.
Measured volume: 7.5
